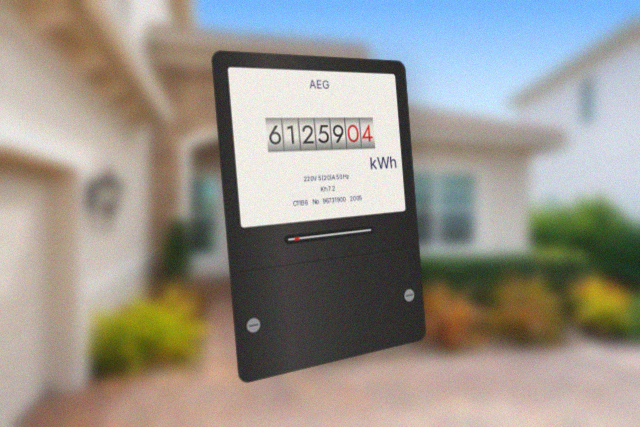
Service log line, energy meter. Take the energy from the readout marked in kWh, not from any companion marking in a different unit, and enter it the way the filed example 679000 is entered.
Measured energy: 61259.04
